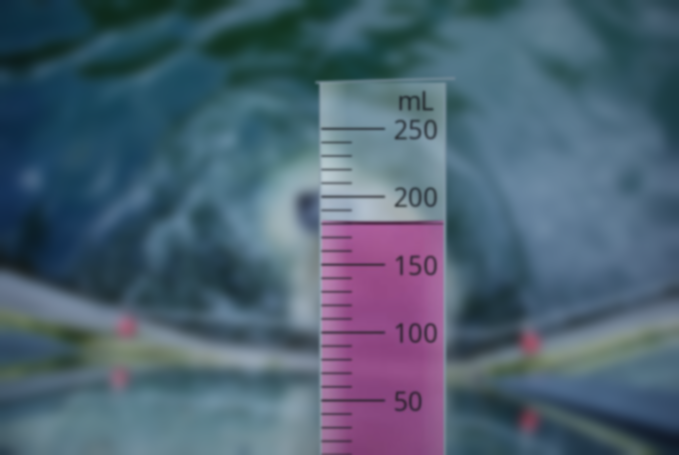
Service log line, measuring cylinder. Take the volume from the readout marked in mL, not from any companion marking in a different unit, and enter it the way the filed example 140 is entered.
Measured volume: 180
